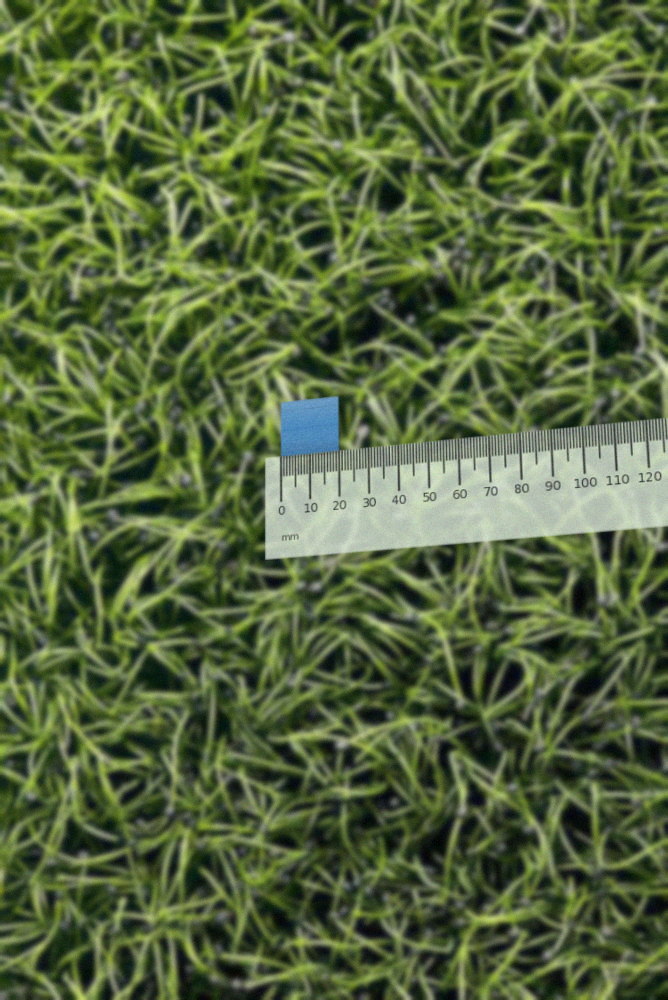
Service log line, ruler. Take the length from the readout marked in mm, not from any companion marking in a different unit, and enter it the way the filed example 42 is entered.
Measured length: 20
